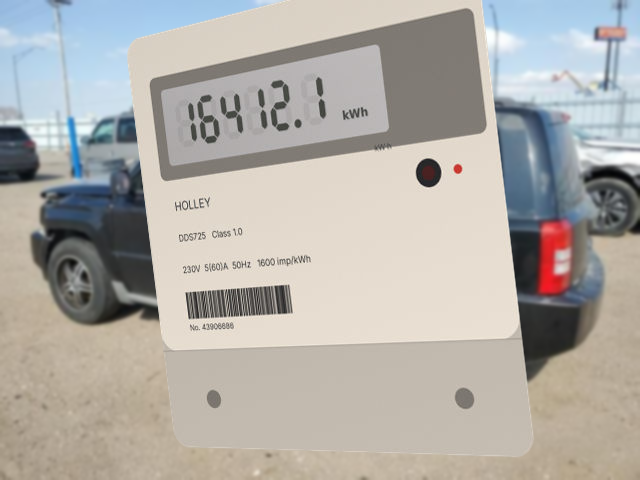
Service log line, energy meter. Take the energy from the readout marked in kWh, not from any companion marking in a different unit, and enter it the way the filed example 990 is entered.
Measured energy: 16412.1
